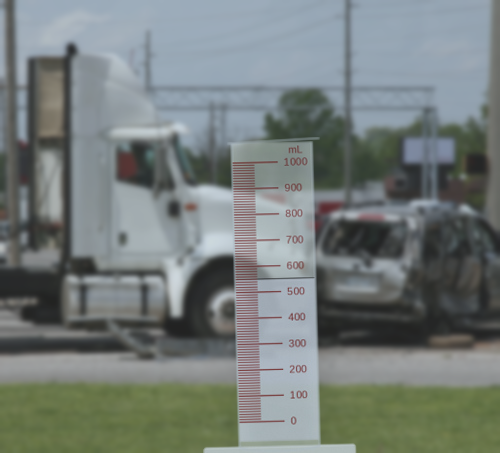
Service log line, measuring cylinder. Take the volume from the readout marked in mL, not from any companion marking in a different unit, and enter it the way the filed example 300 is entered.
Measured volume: 550
